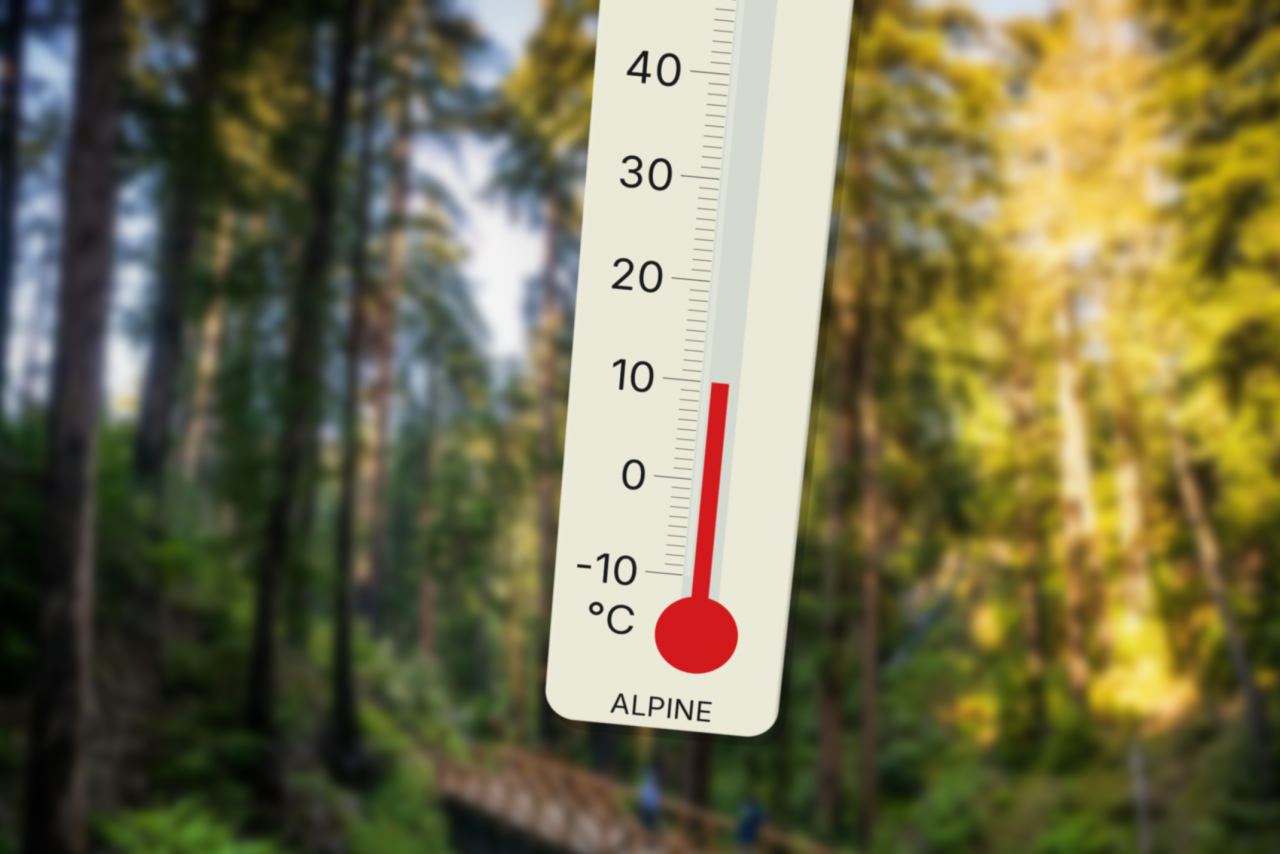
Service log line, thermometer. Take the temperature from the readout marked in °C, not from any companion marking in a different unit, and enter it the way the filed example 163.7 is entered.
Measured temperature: 10
